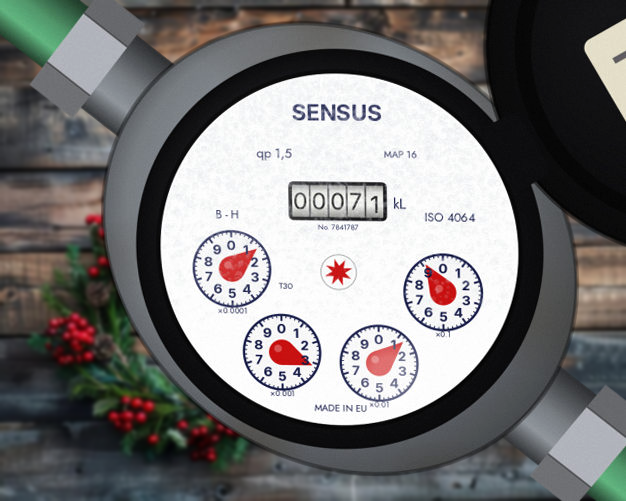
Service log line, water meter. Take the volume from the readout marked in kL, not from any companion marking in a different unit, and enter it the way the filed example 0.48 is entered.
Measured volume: 70.9131
